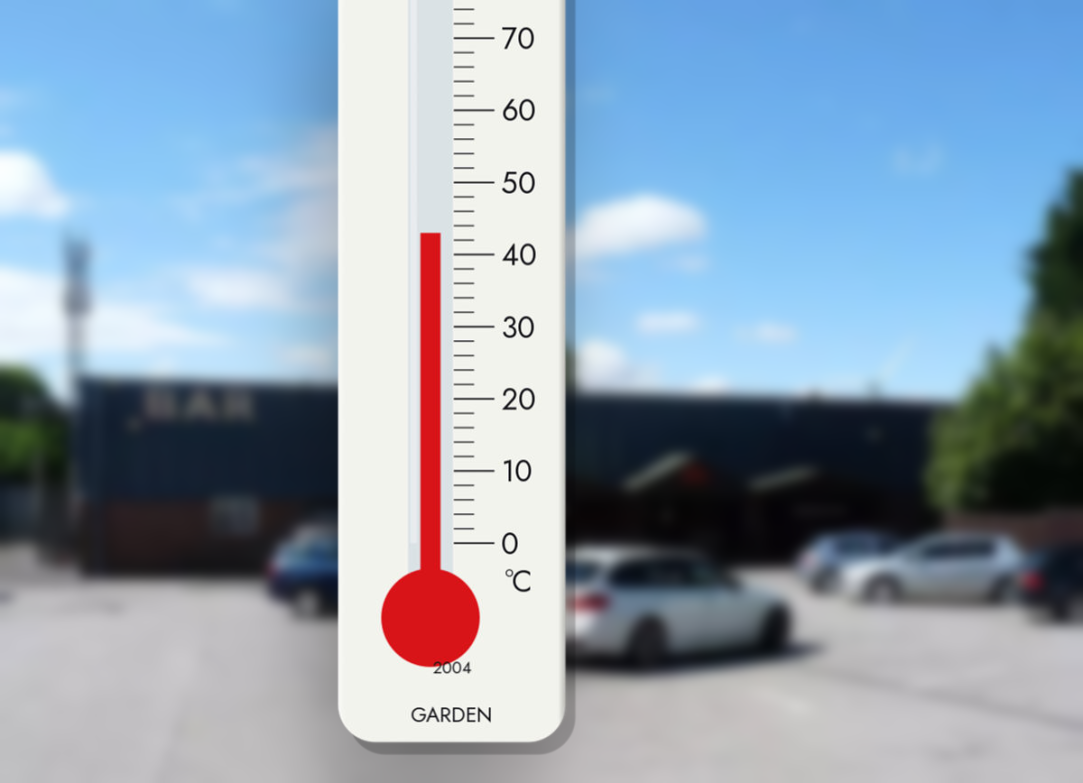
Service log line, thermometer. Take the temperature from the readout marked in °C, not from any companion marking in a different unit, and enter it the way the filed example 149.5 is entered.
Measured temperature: 43
